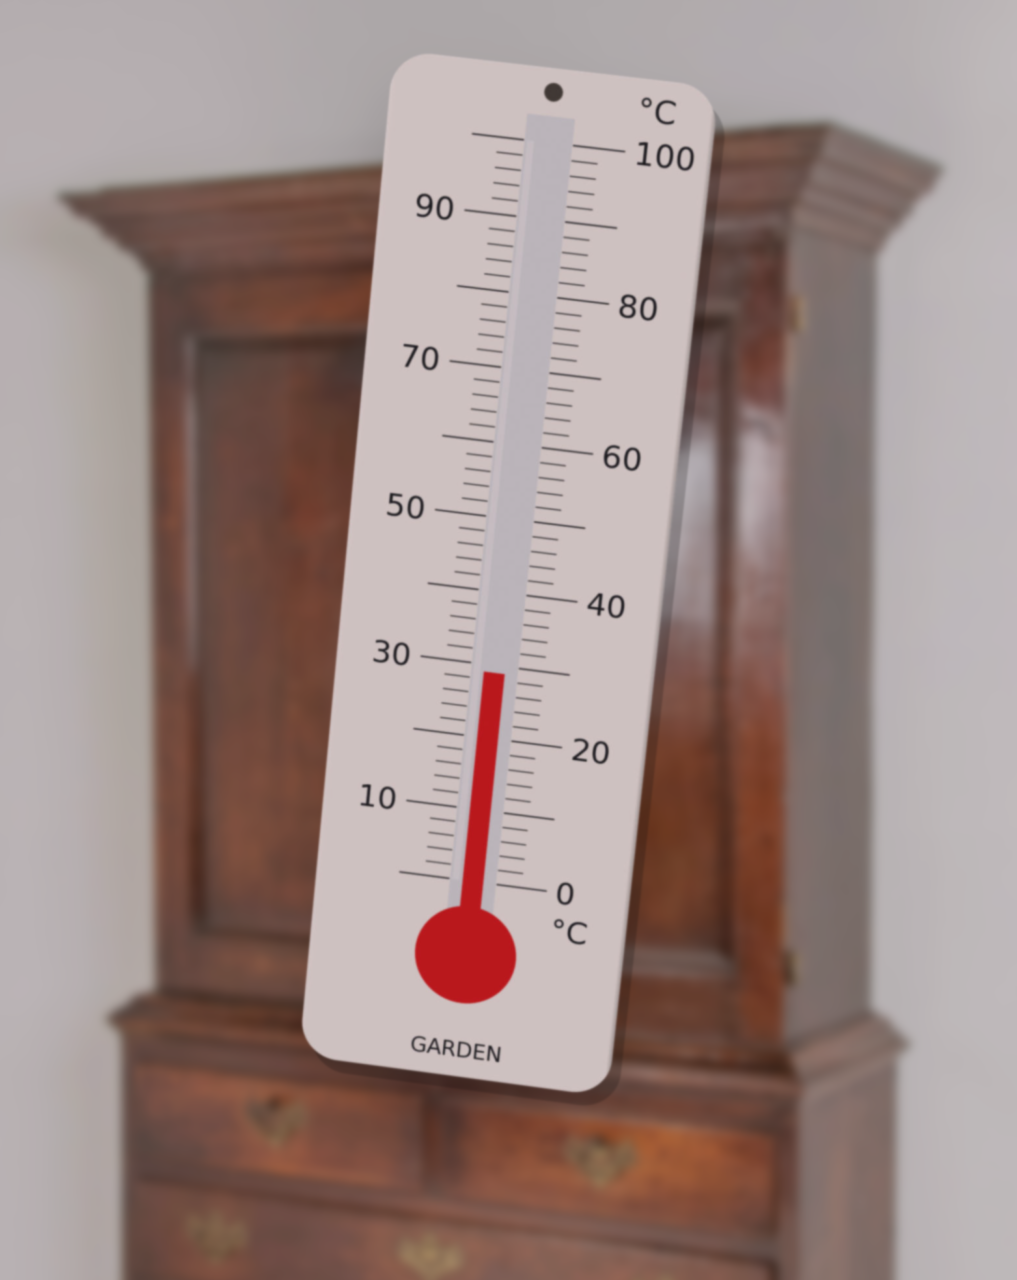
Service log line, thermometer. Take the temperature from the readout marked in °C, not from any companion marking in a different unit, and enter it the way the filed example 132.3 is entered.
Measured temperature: 29
